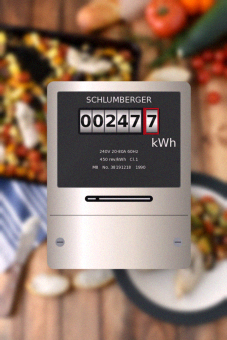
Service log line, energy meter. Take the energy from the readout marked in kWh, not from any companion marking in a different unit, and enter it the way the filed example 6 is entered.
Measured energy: 247.7
